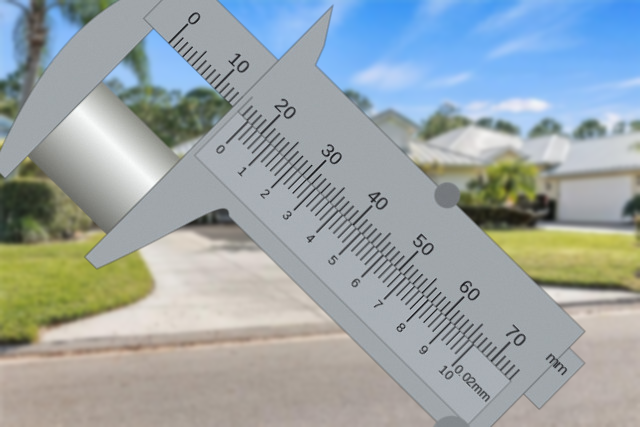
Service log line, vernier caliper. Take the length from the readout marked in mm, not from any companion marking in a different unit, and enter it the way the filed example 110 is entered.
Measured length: 17.2
